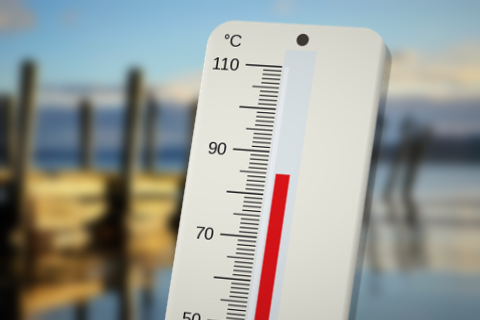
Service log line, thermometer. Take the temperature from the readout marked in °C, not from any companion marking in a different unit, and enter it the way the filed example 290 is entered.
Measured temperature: 85
